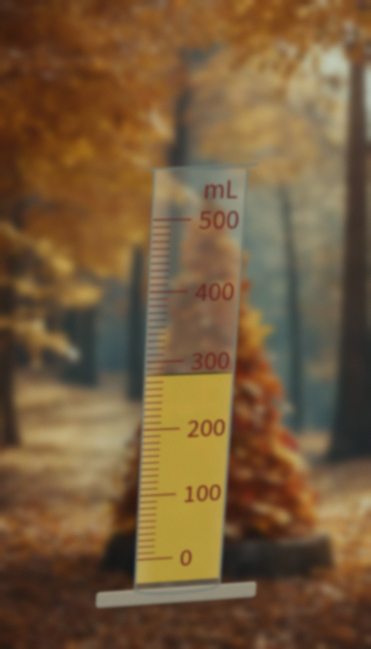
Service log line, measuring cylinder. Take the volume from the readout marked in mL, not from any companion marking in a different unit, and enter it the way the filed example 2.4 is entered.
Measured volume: 280
